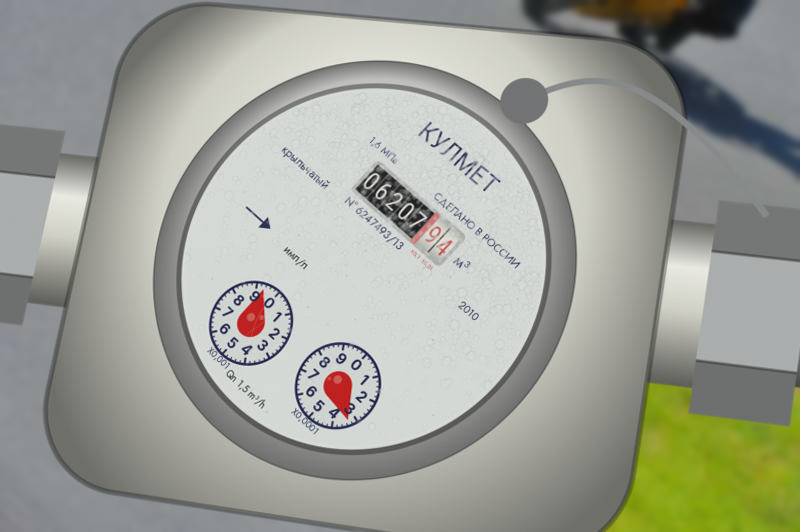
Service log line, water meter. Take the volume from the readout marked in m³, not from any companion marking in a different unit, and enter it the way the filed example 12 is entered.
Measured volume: 6207.9393
